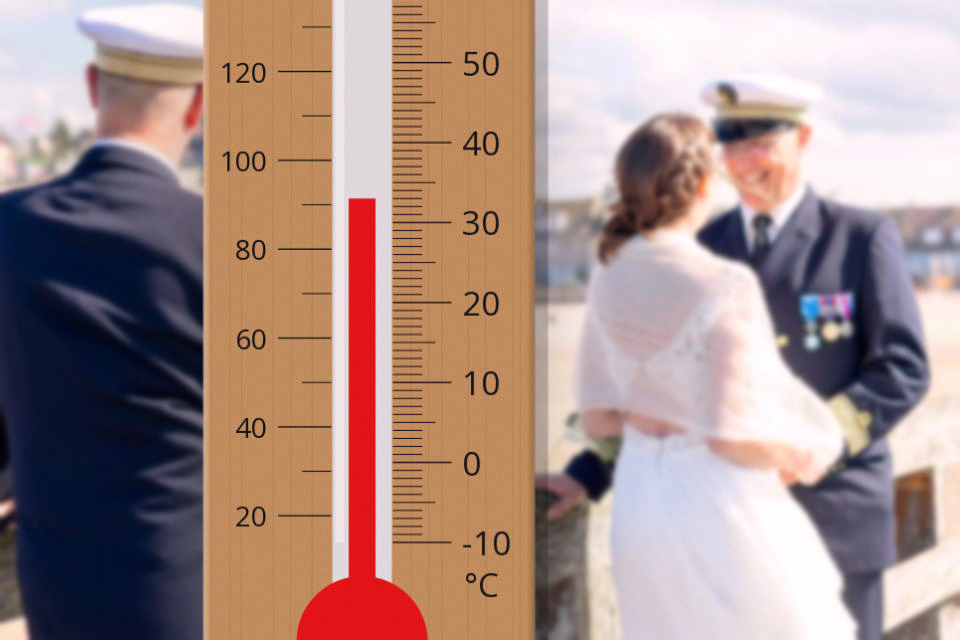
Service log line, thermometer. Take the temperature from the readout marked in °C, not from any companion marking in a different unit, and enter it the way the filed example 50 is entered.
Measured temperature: 33
